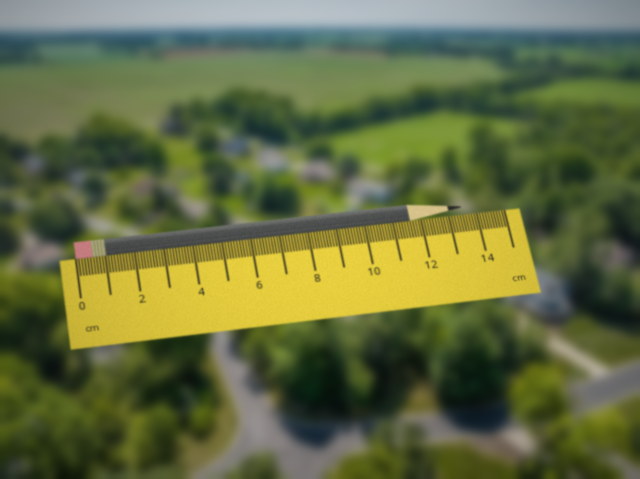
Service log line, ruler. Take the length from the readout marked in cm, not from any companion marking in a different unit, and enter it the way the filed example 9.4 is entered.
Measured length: 13.5
